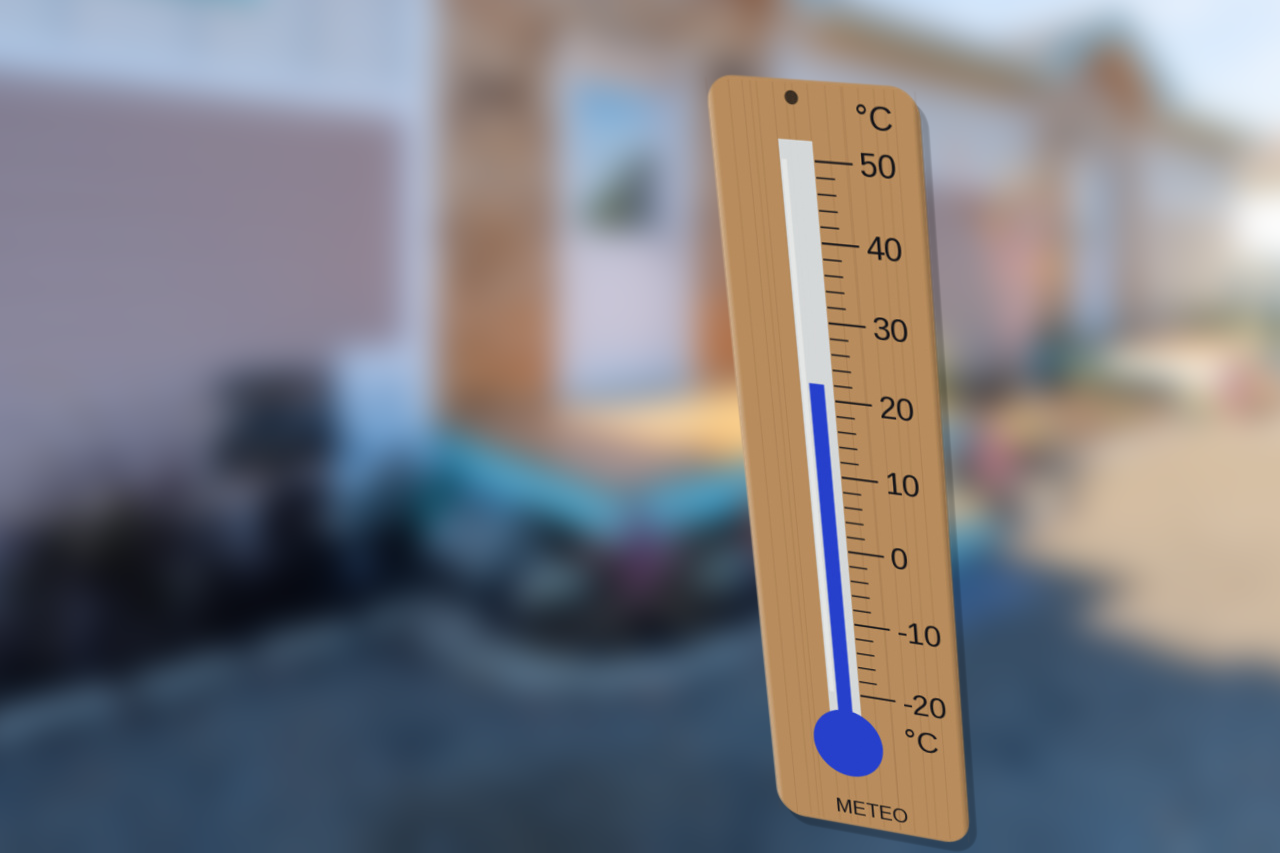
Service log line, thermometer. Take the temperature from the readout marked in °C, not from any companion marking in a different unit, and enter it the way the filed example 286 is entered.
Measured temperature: 22
